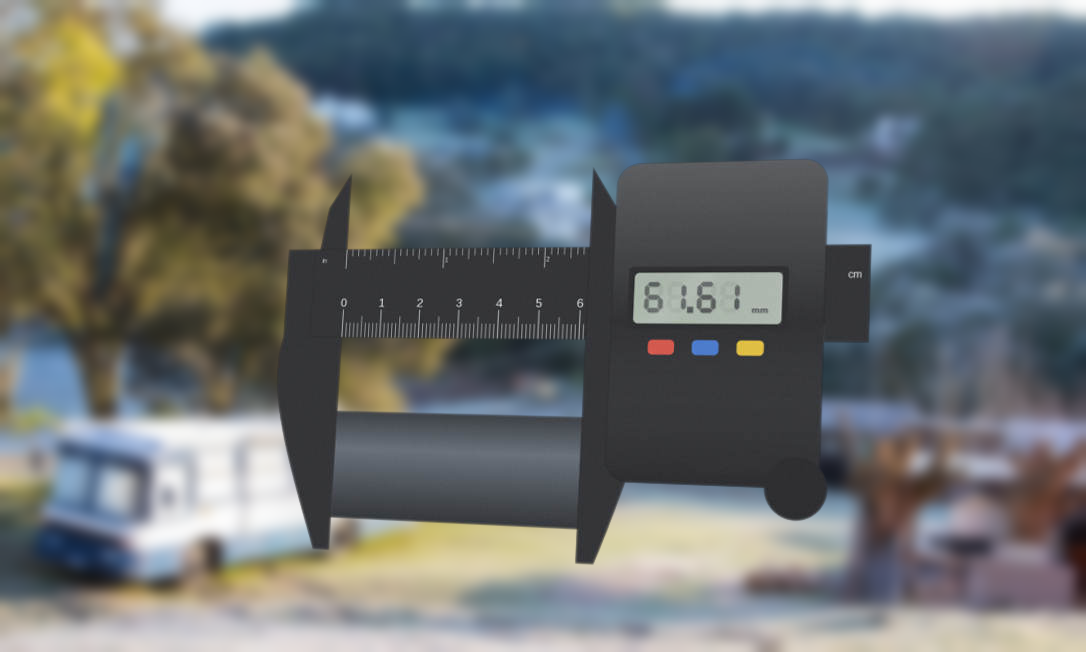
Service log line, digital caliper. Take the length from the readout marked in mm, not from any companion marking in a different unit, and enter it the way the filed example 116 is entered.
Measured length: 61.61
